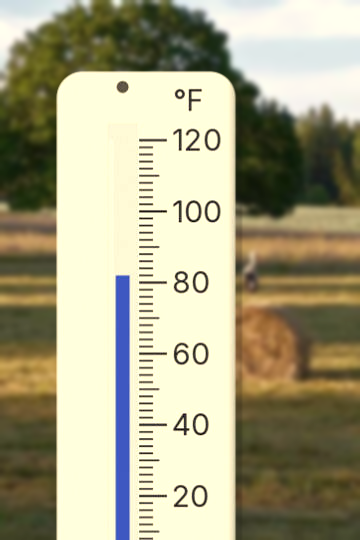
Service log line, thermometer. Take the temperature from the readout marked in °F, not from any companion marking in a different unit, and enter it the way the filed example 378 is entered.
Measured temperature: 82
